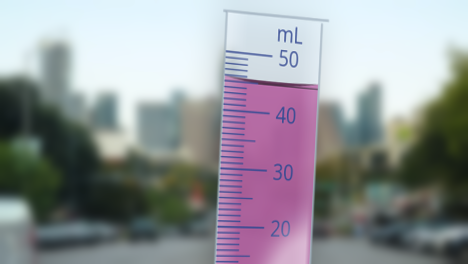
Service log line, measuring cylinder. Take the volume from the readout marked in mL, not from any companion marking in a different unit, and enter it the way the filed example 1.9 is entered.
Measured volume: 45
